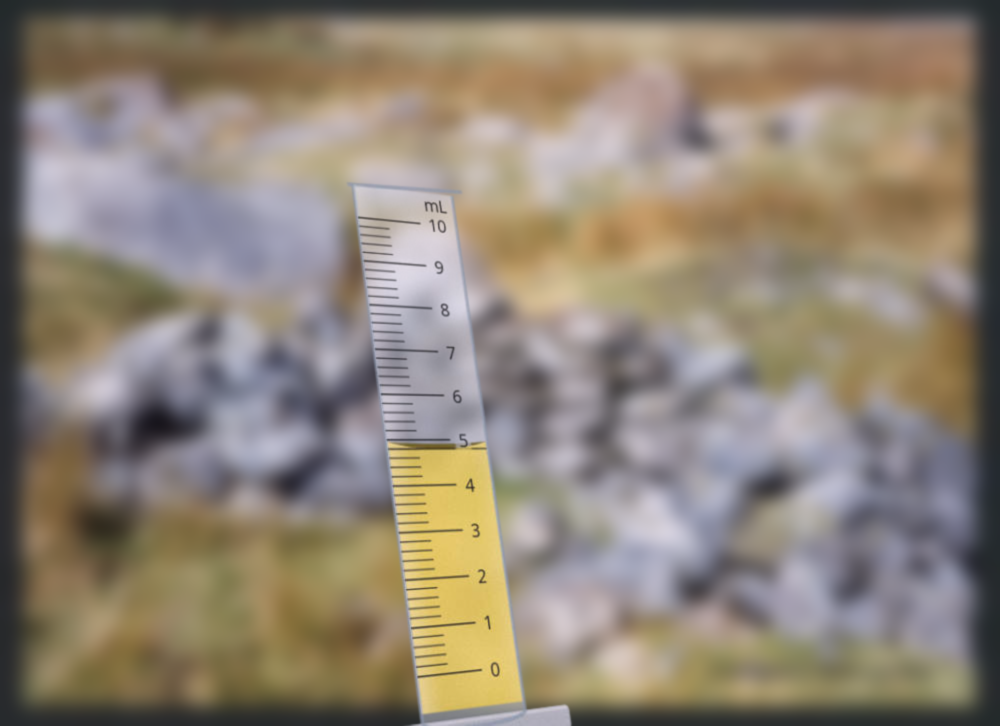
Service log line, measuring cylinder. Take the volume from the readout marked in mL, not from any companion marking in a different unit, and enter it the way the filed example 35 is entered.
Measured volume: 4.8
